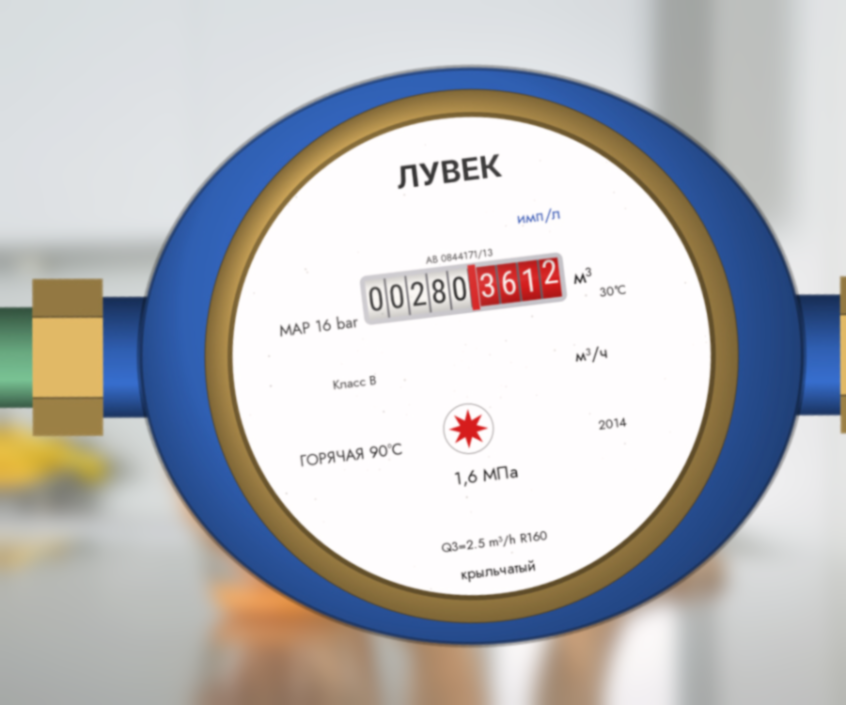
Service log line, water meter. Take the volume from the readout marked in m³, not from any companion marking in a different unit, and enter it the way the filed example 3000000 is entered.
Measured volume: 280.3612
